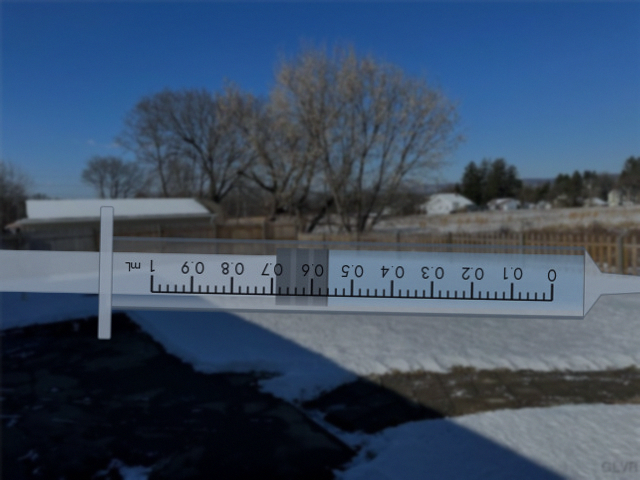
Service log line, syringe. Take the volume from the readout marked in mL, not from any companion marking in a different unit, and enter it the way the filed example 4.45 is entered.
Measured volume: 0.56
